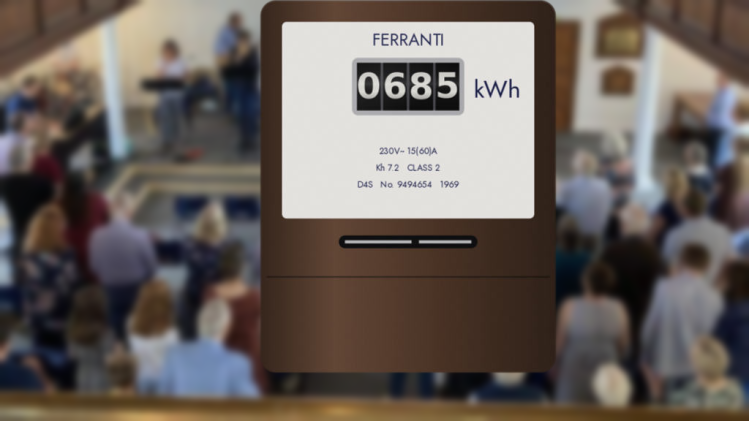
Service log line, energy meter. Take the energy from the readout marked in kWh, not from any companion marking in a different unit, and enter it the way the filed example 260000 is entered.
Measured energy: 685
